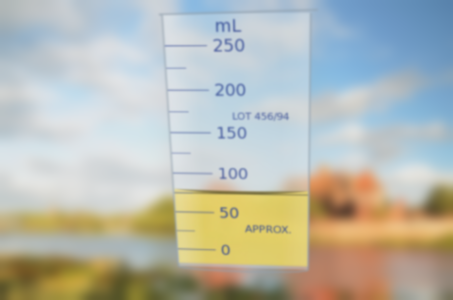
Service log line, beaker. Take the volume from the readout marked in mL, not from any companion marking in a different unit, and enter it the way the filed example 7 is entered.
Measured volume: 75
